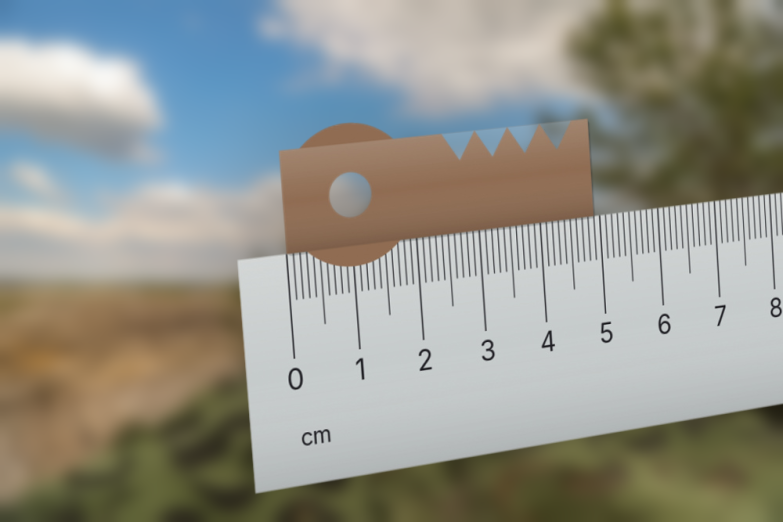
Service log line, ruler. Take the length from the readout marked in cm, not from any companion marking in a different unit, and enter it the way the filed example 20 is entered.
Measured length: 4.9
